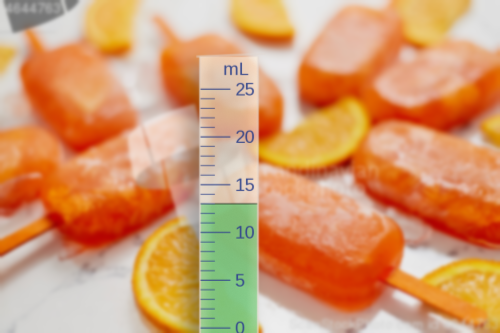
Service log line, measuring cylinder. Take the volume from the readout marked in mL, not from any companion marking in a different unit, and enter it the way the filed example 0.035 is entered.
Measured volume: 13
